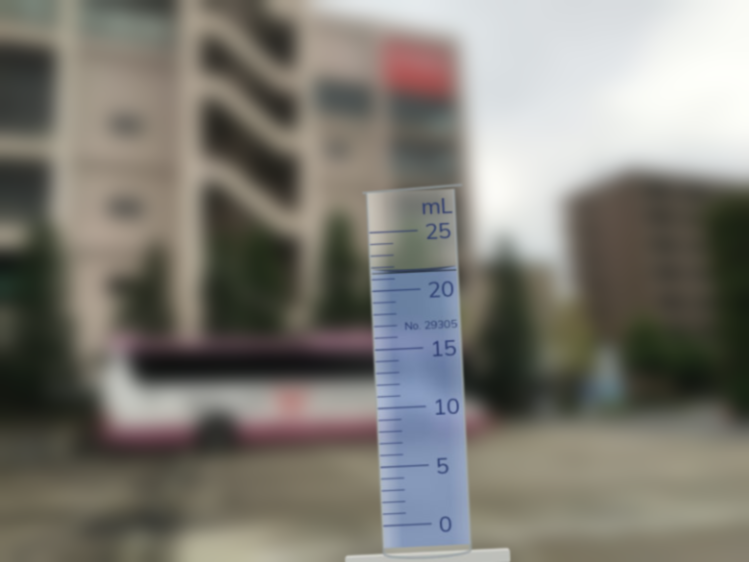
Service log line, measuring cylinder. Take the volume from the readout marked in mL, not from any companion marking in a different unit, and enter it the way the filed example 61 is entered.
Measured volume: 21.5
